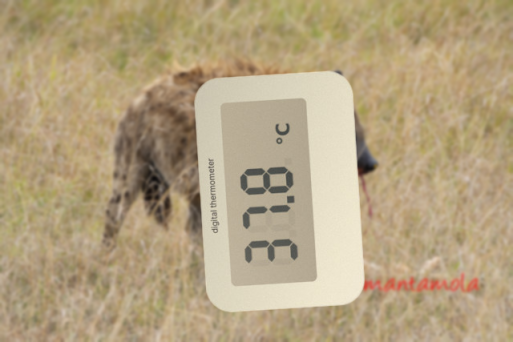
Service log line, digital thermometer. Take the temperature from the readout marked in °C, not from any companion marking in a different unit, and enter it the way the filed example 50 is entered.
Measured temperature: 37.8
